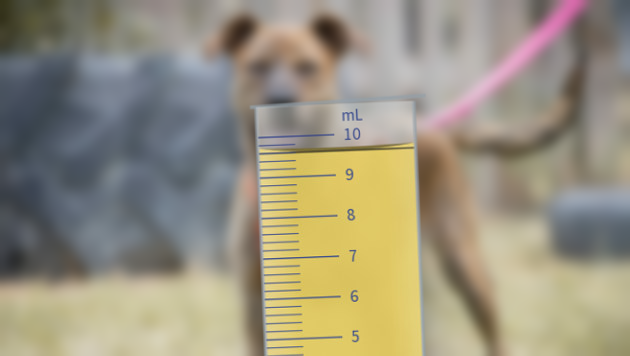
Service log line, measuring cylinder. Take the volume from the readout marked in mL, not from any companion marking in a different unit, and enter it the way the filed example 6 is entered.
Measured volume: 9.6
